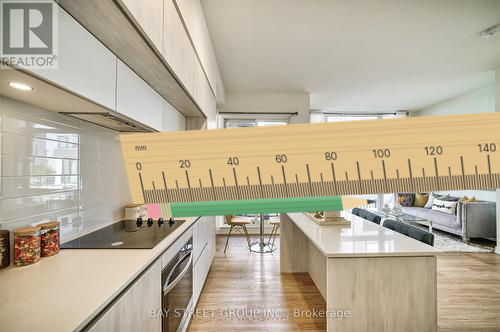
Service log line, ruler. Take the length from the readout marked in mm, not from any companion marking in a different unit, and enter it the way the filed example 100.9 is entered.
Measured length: 95
